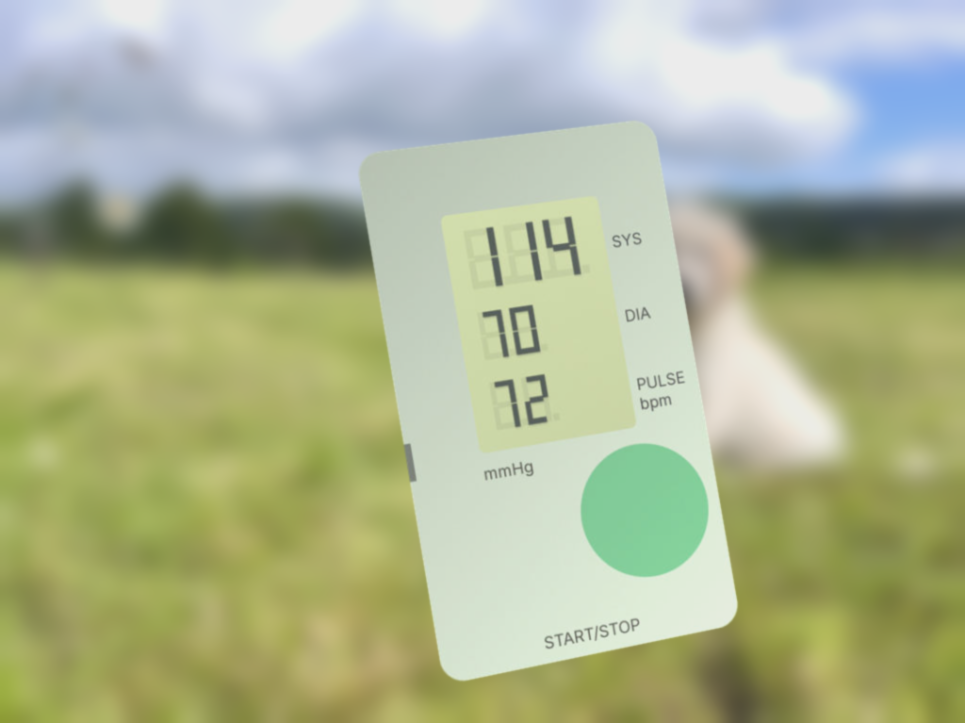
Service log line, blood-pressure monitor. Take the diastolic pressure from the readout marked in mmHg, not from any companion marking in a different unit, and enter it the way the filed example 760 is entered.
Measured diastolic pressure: 70
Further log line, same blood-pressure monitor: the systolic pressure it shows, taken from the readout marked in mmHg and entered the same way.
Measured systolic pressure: 114
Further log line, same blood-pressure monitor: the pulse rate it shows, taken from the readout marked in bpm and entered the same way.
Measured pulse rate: 72
